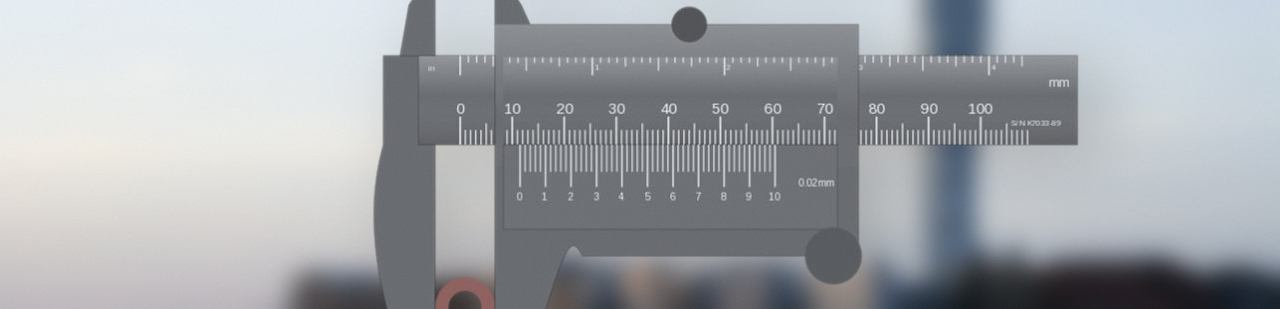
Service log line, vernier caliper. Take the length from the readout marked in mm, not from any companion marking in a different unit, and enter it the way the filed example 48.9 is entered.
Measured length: 11.5
